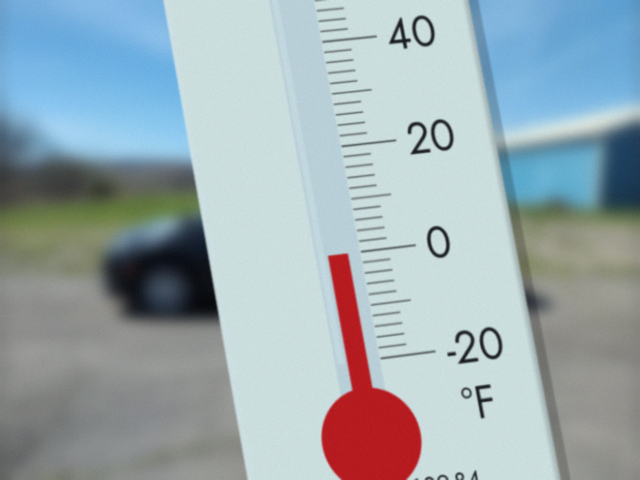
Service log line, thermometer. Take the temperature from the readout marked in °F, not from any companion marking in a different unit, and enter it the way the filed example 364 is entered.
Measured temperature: 0
